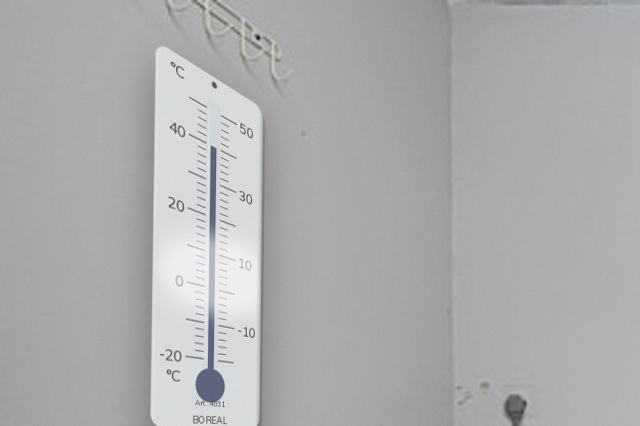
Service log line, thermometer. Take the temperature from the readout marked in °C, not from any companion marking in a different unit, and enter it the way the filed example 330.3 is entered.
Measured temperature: 40
